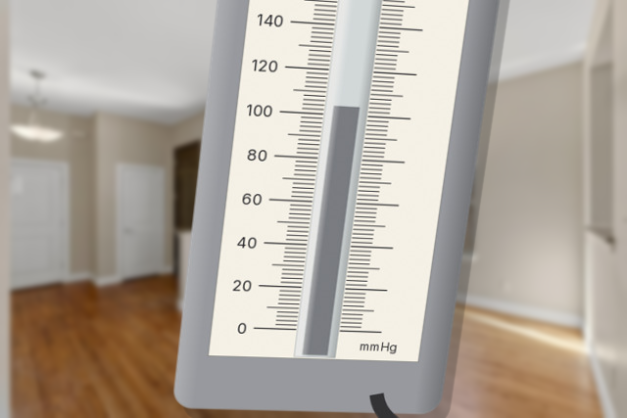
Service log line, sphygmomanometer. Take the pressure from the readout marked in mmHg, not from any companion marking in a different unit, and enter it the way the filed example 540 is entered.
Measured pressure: 104
